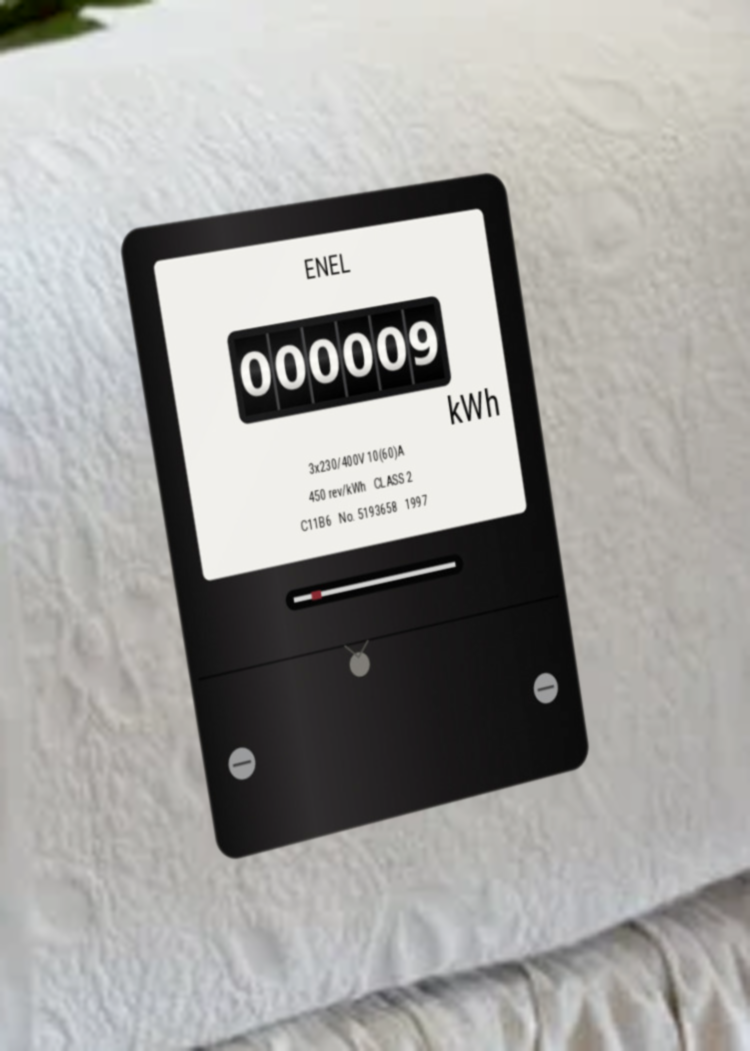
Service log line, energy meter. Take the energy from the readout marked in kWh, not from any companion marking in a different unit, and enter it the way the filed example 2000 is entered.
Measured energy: 9
